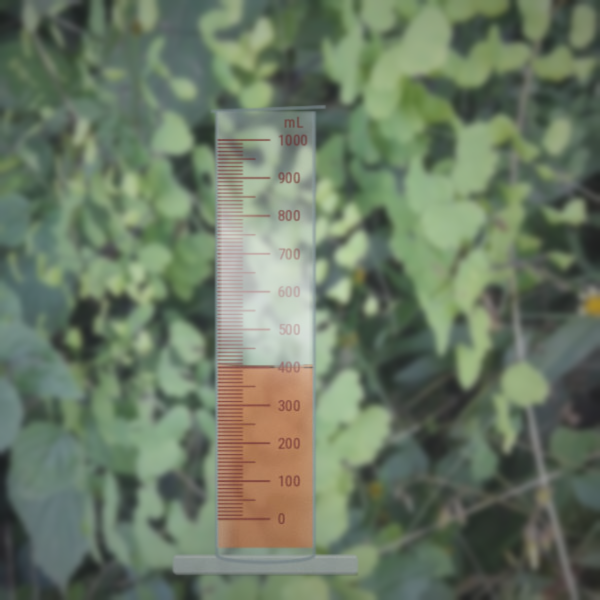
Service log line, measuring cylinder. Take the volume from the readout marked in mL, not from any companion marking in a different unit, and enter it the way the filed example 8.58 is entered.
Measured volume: 400
